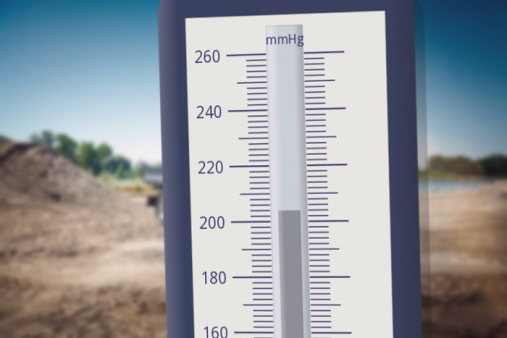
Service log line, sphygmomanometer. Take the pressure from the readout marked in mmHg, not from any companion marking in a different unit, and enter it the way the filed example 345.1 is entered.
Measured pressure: 204
